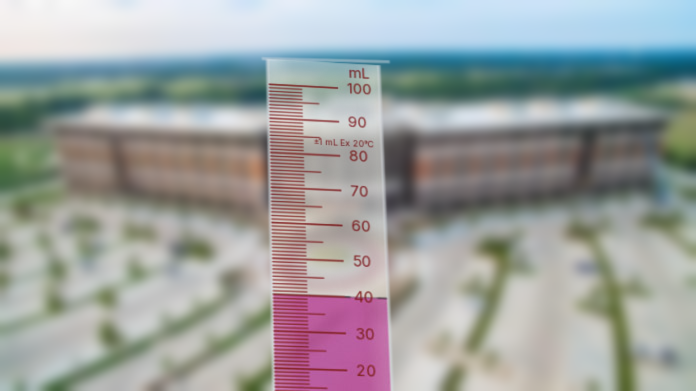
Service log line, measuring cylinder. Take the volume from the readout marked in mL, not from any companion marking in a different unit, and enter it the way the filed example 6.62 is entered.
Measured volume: 40
